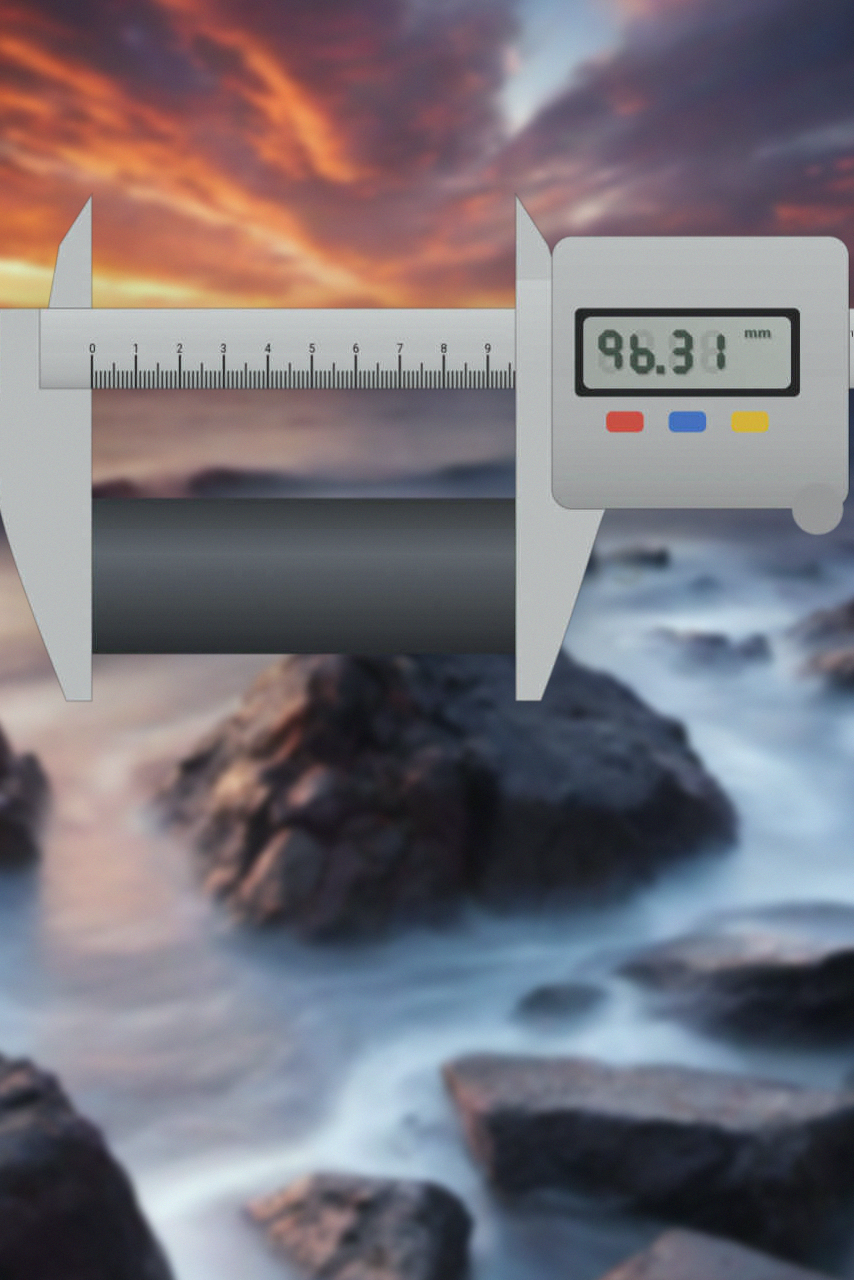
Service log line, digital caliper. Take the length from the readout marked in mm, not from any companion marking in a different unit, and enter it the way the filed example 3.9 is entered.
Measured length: 96.31
